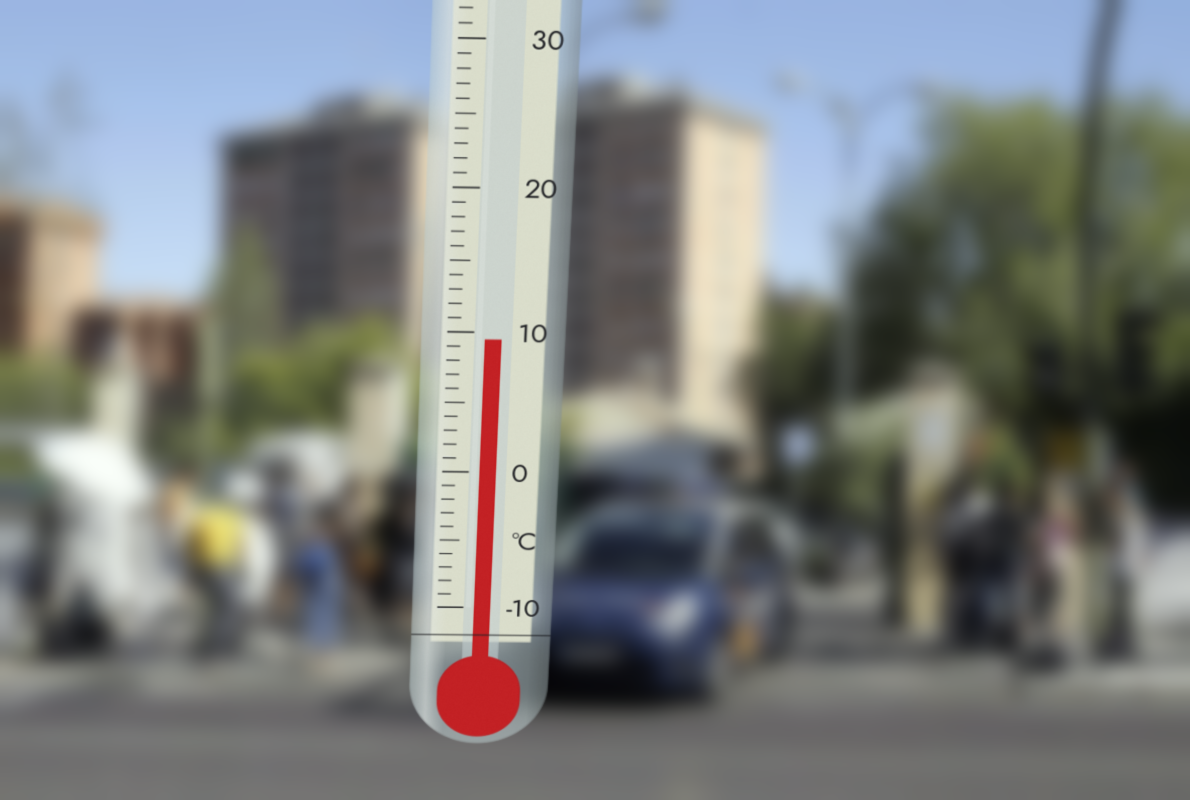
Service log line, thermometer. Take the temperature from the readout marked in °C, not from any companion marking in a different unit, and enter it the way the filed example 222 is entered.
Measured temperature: 9.5
